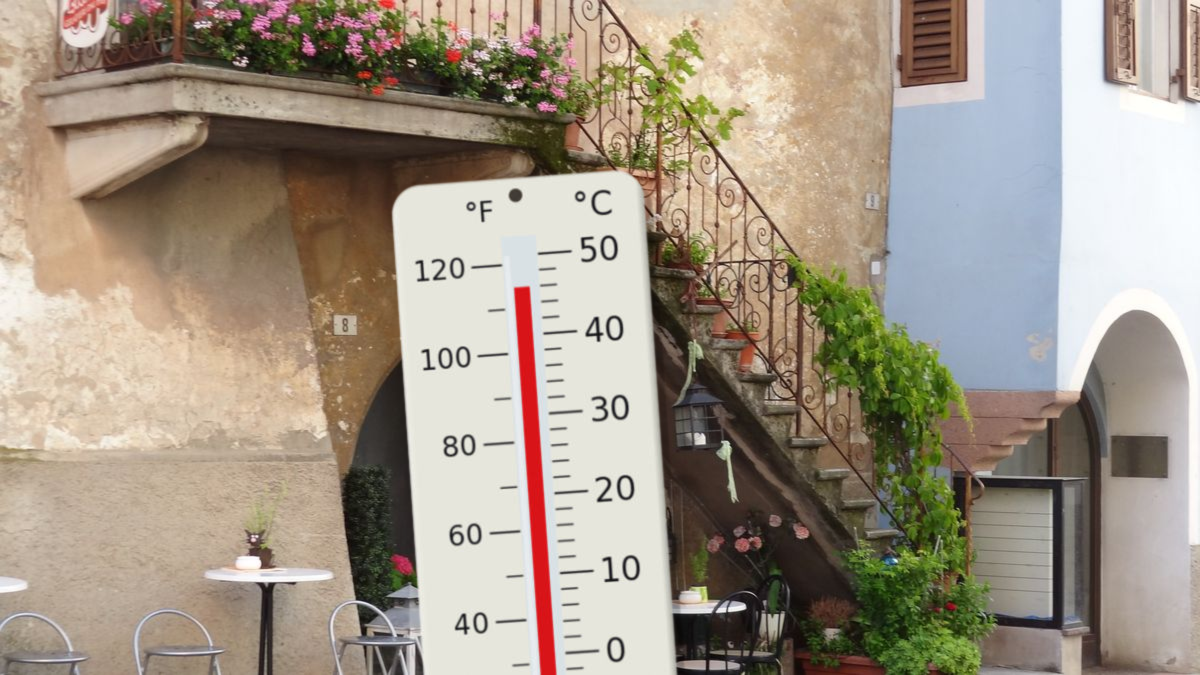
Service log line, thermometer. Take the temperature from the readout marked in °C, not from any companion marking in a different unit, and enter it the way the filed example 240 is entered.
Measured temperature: 46
